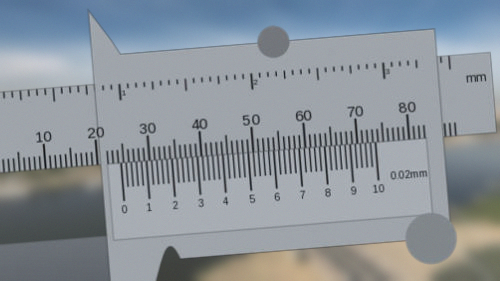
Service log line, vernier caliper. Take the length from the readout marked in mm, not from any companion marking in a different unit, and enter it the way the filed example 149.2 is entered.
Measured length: 24.5
